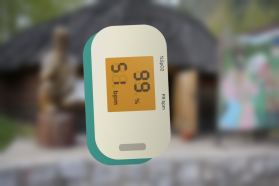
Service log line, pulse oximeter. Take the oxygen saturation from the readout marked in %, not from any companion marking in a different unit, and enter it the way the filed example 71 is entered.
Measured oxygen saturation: 99
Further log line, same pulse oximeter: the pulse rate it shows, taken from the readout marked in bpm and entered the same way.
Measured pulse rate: 51
